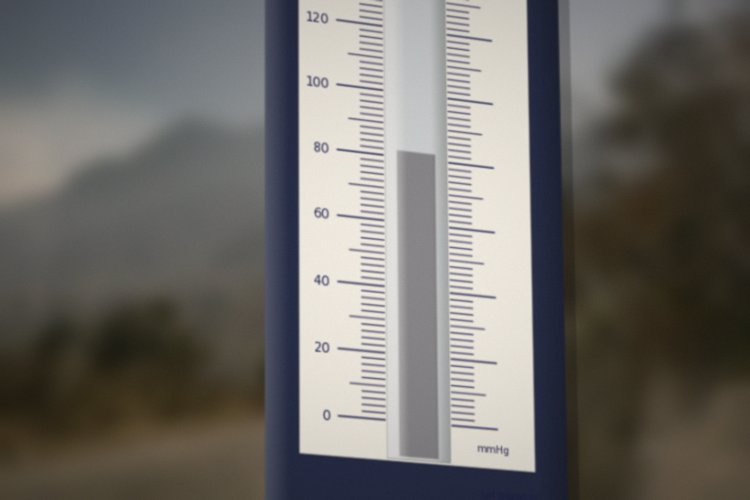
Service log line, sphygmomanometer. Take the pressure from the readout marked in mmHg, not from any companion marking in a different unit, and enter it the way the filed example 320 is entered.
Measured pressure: 82
